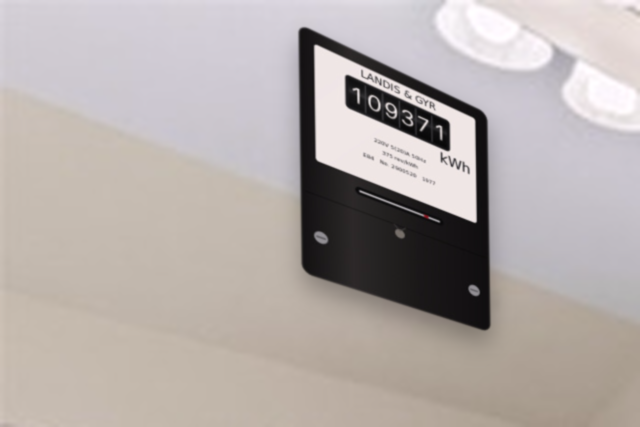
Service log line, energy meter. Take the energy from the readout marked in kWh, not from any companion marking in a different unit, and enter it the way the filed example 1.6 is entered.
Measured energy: 109371
